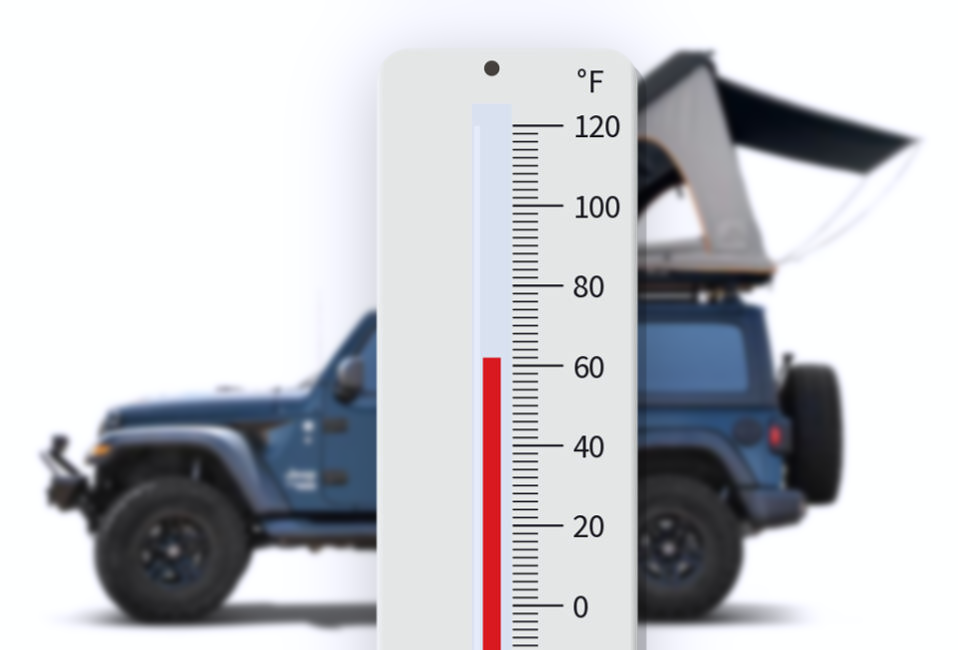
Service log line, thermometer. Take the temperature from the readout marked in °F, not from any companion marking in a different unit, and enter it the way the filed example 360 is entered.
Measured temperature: 62
